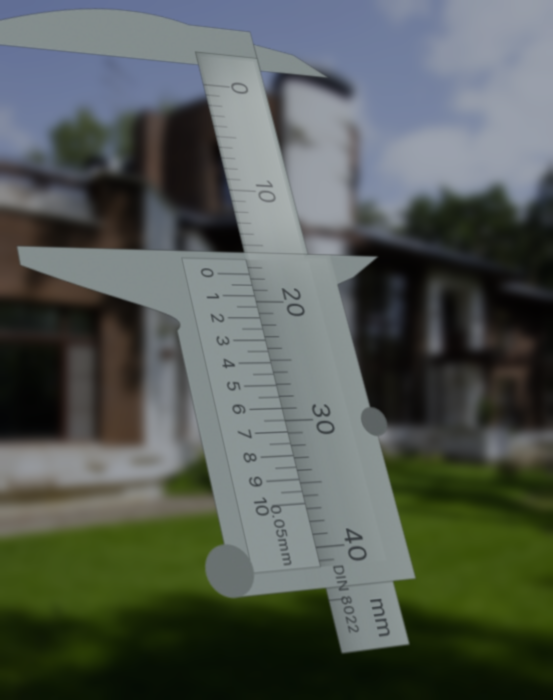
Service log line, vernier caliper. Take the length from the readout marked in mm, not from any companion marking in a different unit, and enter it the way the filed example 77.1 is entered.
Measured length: 17.6
